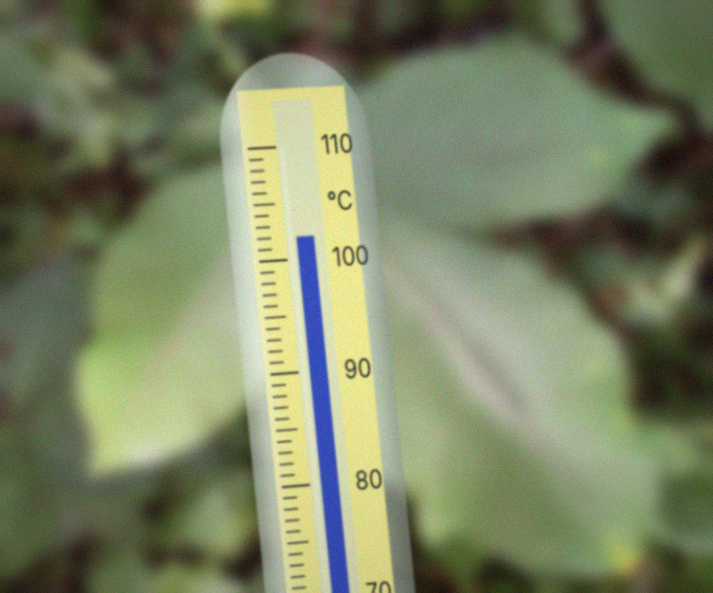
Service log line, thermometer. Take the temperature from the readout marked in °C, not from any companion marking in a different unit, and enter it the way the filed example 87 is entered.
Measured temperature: 102
